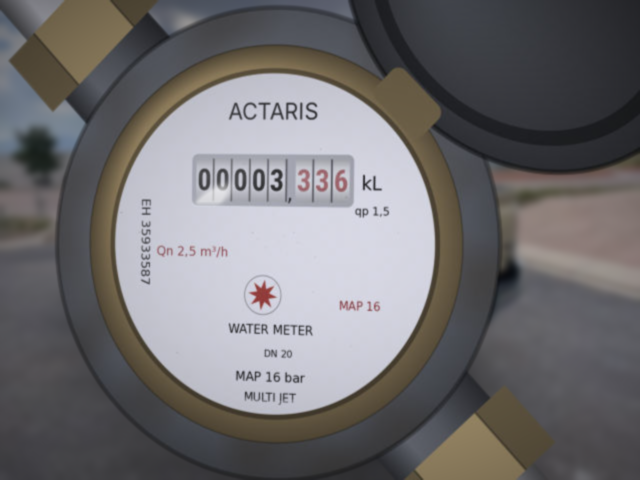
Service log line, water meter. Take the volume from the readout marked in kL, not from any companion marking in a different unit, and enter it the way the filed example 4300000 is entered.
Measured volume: 3.336
